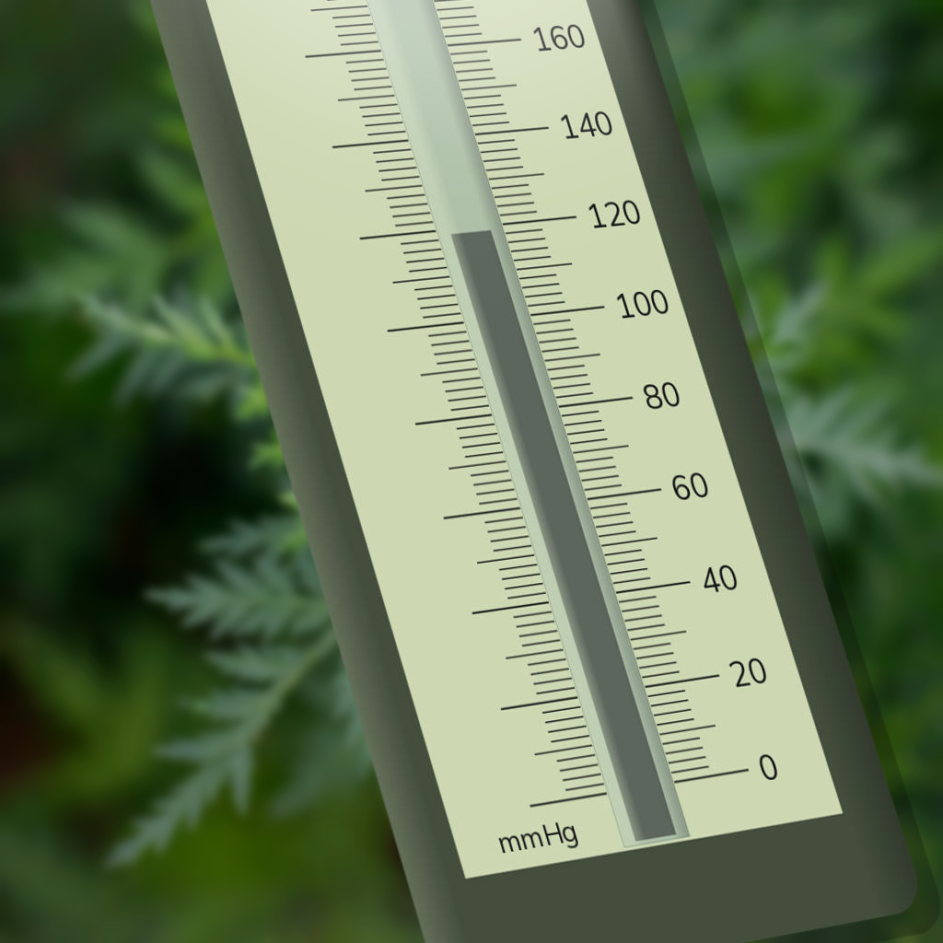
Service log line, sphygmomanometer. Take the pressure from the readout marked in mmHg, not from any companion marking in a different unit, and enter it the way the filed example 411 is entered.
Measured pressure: 119
